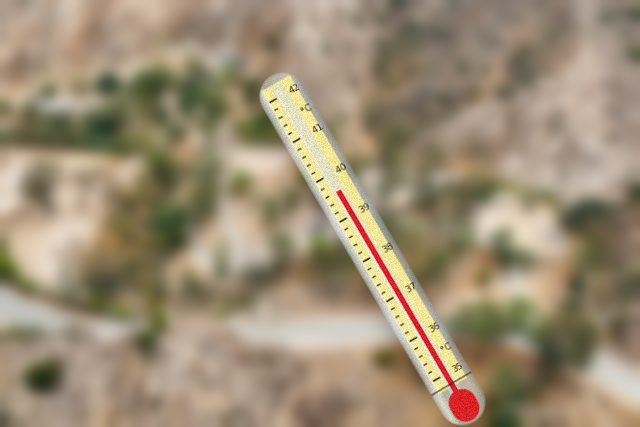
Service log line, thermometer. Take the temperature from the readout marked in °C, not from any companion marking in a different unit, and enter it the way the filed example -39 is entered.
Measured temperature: 39.6
